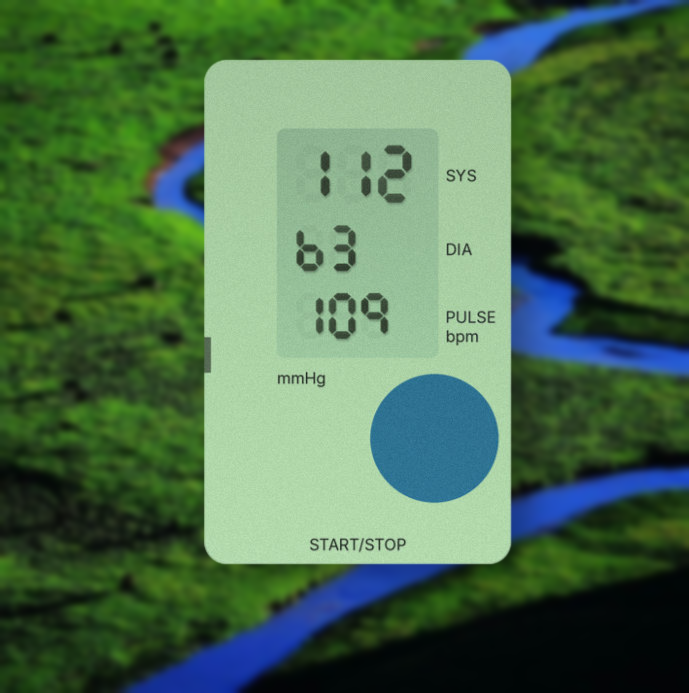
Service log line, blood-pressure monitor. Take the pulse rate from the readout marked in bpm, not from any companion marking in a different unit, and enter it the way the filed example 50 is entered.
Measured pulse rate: 109
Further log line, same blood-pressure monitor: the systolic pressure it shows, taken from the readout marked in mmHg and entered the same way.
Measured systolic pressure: 112
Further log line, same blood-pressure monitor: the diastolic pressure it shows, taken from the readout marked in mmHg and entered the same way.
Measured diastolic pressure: 63
